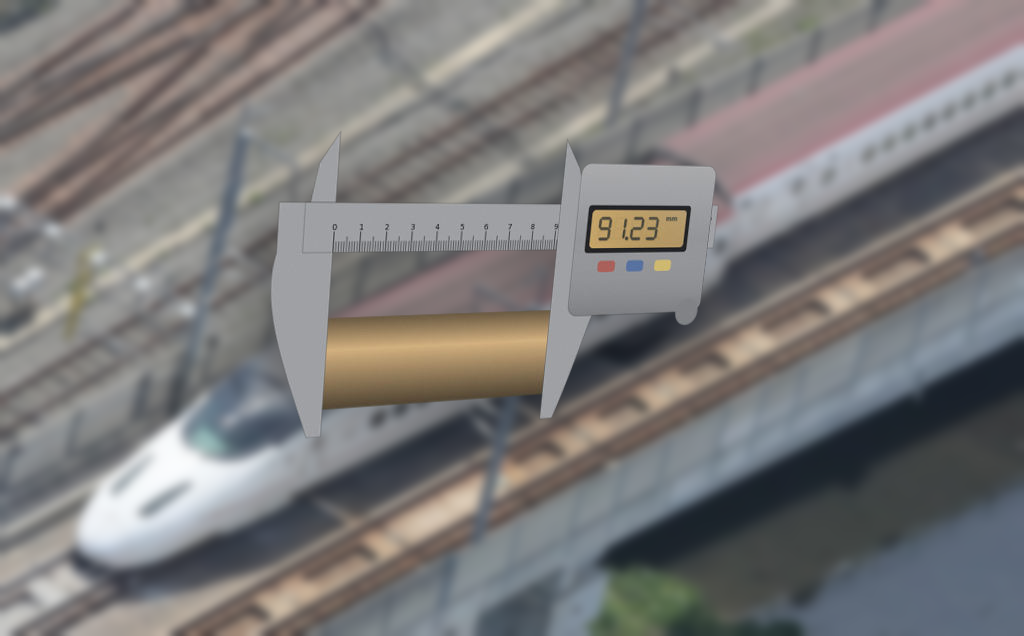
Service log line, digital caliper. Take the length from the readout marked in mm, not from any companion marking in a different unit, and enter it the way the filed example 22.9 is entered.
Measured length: 91.23
